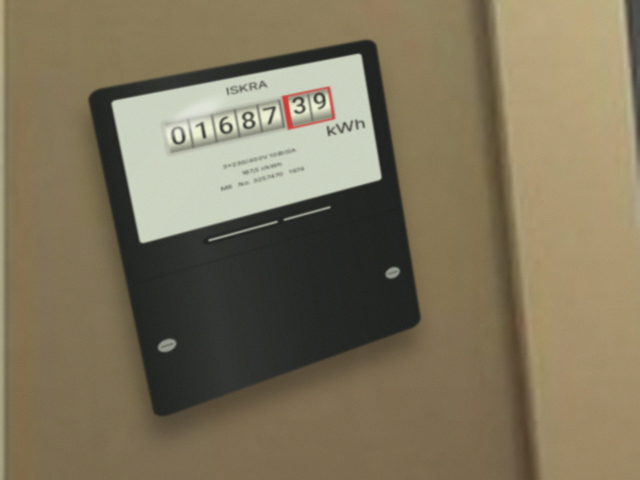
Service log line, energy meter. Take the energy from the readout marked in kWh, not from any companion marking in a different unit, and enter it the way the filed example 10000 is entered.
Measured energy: 1687.39
